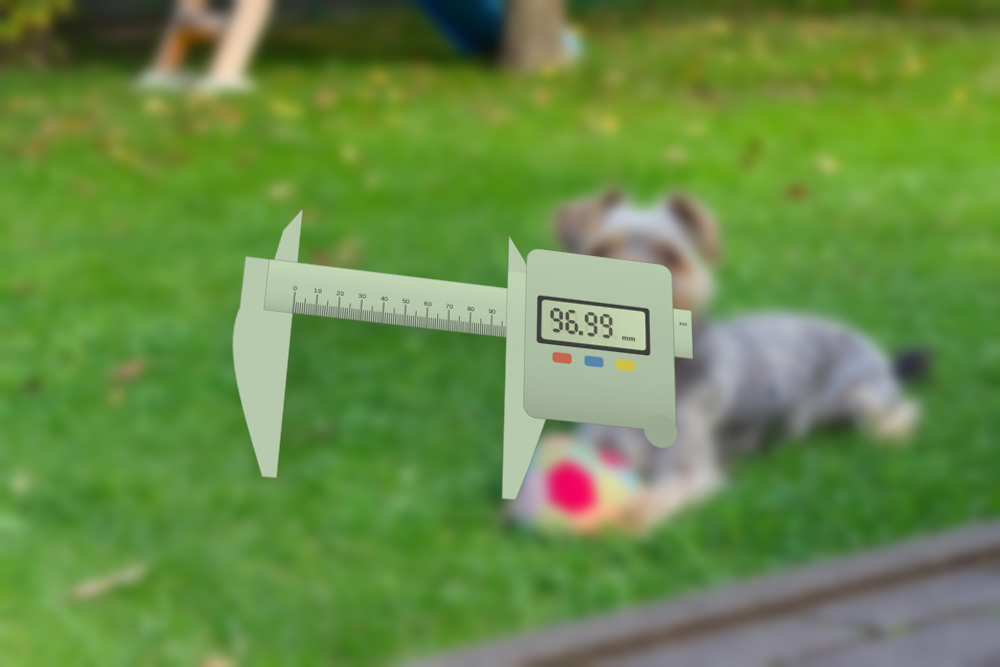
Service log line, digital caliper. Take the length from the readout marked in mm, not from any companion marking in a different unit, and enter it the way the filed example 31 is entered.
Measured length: 96.99
